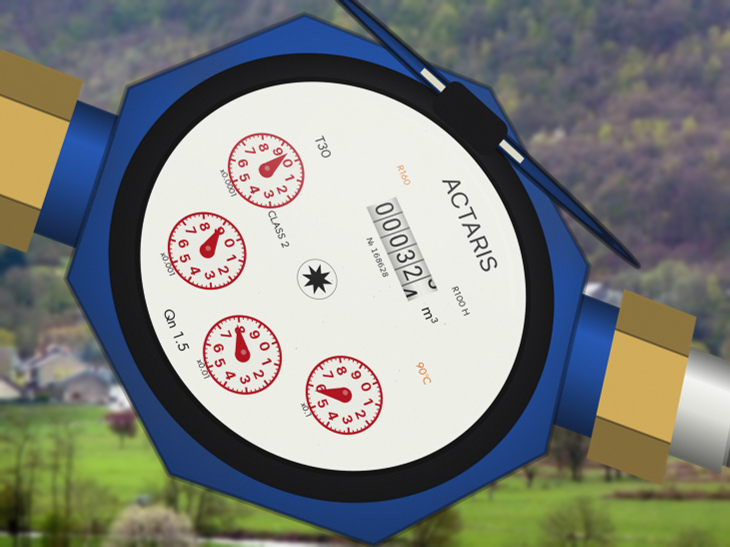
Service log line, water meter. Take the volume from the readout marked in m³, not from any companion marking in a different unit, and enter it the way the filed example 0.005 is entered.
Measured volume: 323.5789
